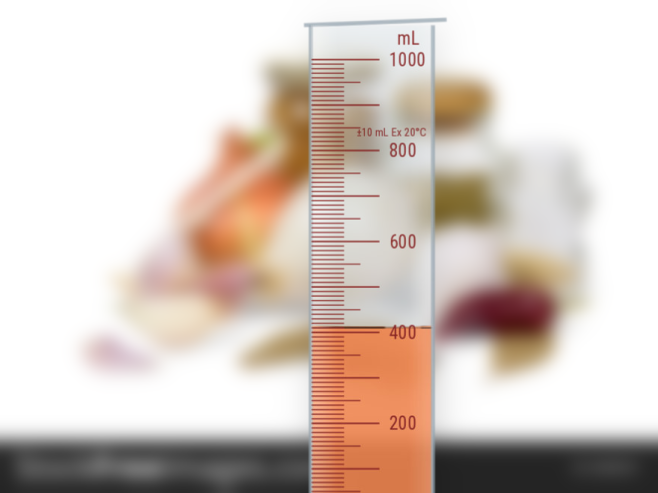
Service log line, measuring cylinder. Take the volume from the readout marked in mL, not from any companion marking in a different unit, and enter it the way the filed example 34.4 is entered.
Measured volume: 410
